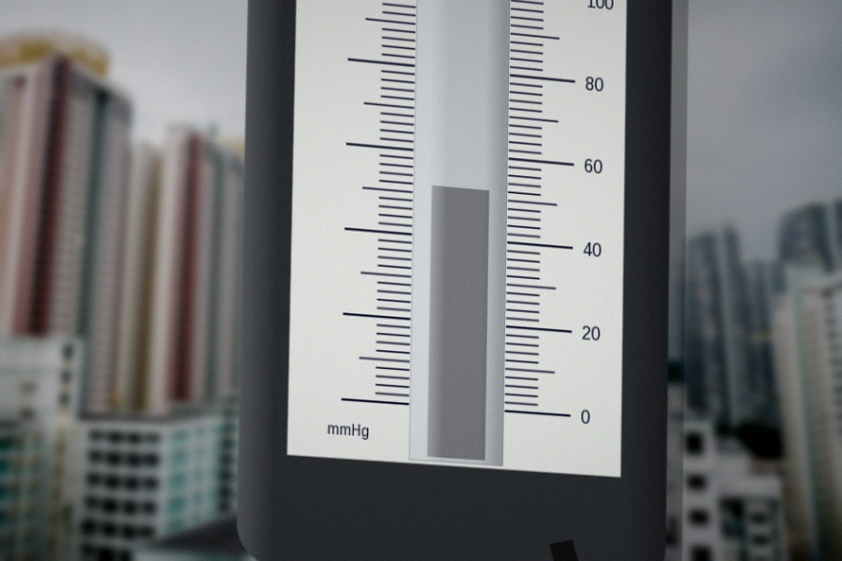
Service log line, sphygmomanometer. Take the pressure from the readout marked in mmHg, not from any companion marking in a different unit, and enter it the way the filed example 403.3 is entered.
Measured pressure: 52
